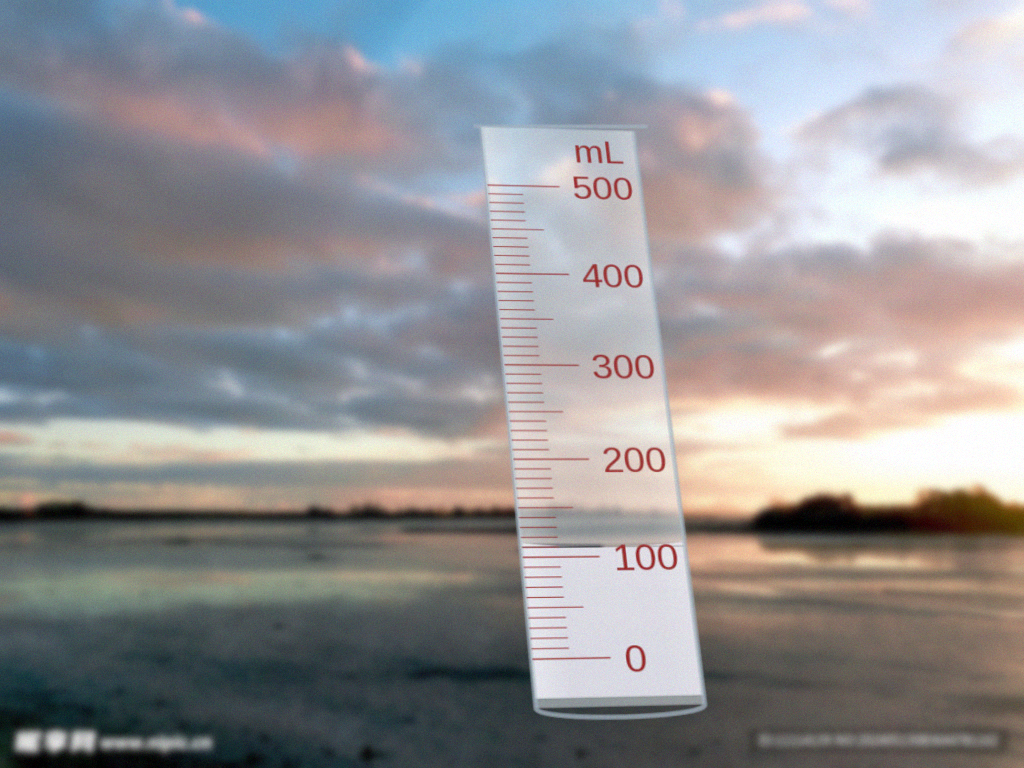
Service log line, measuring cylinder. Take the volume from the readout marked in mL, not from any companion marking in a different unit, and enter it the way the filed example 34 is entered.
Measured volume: 110
